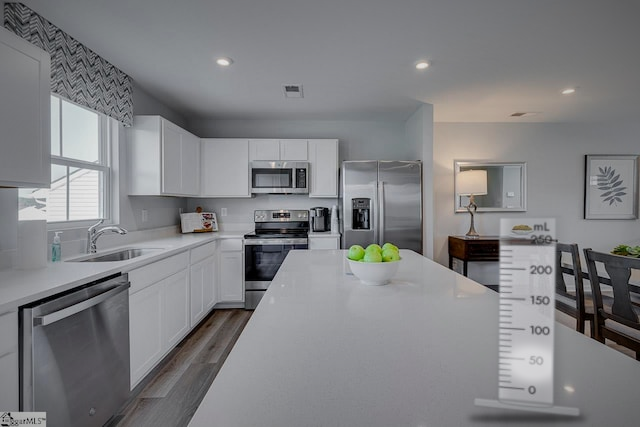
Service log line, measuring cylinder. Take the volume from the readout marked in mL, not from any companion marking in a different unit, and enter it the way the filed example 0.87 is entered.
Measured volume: 240
